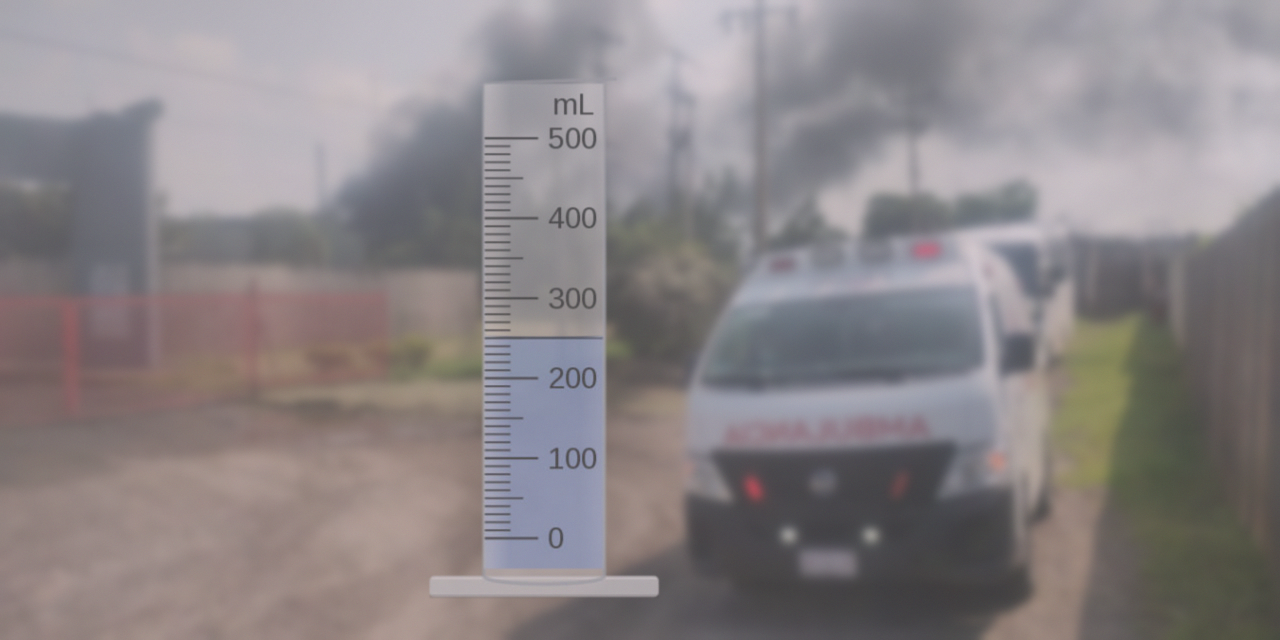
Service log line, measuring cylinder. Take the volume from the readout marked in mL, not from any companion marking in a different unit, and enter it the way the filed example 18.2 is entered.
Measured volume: 250
